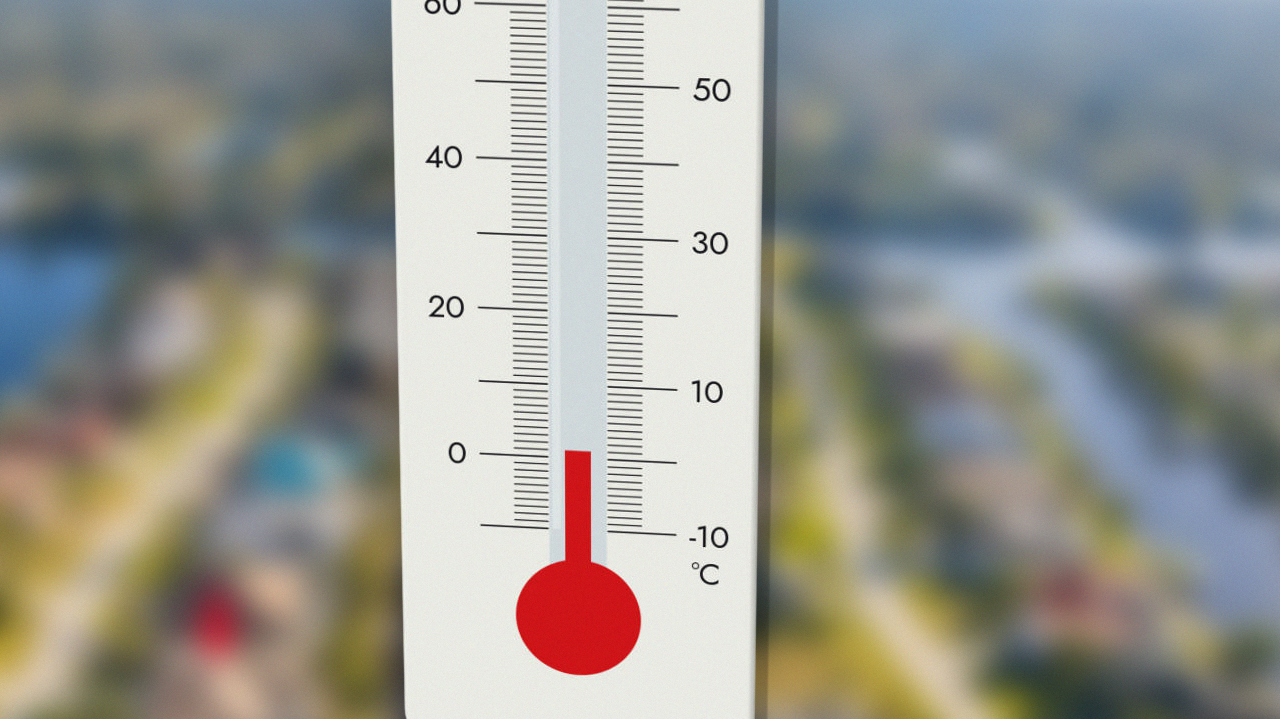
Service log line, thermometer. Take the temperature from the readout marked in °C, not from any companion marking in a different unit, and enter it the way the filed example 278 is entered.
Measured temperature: 1
